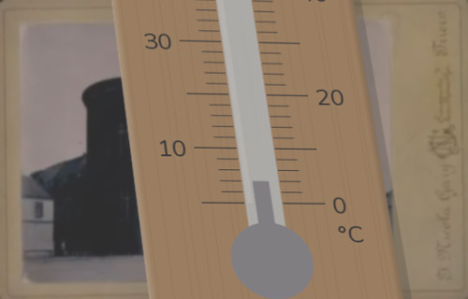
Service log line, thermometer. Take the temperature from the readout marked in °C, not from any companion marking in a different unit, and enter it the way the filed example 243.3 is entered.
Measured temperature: 4
